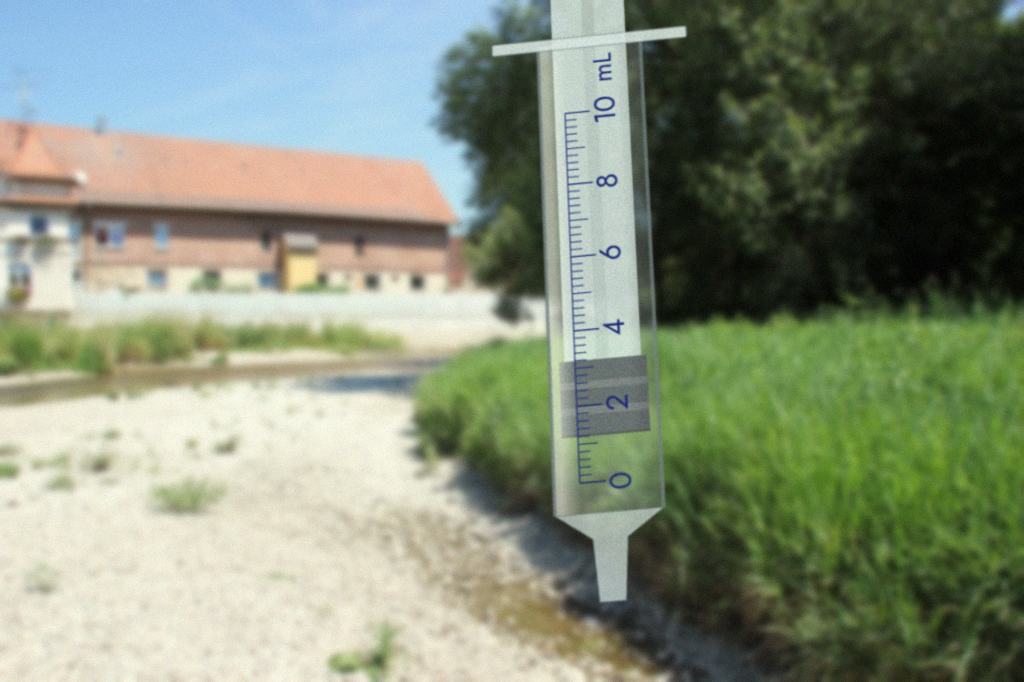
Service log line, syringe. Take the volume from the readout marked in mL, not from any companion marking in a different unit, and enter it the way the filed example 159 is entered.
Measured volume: 1.2
